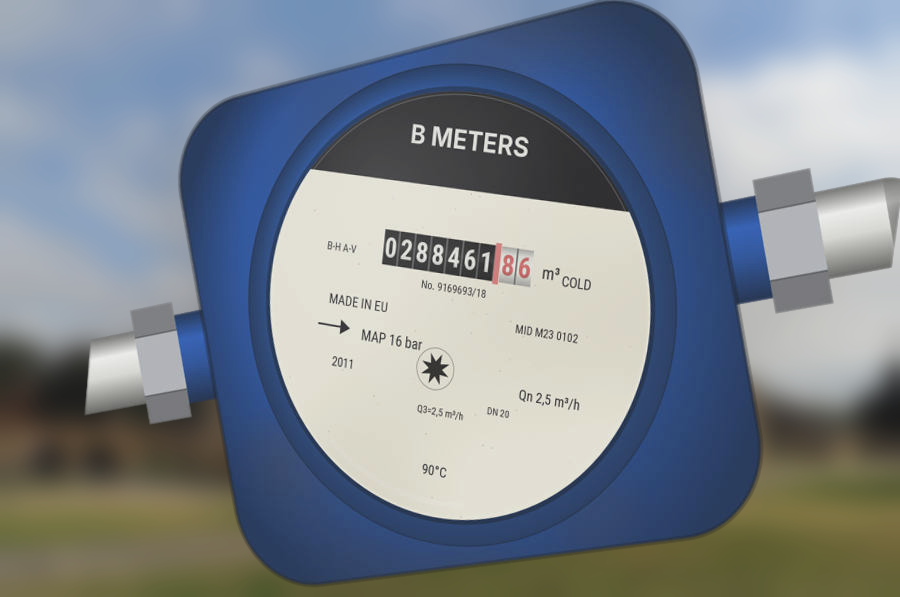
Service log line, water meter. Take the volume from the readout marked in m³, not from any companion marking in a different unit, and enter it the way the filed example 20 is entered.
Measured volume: 288461.86
